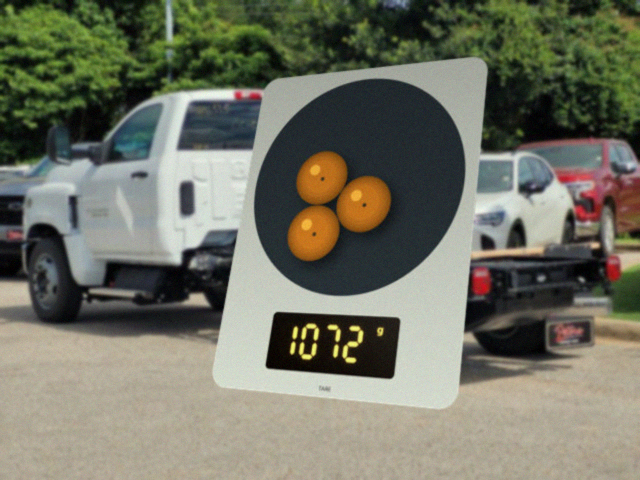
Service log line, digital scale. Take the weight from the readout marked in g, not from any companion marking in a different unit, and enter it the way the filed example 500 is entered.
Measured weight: 1072
